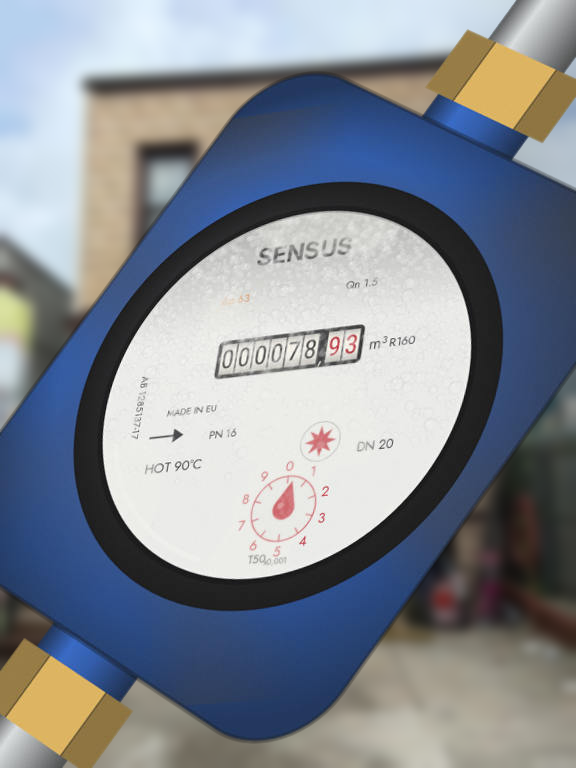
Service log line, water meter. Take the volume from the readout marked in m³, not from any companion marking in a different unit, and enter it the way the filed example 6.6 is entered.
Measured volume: 78.930
